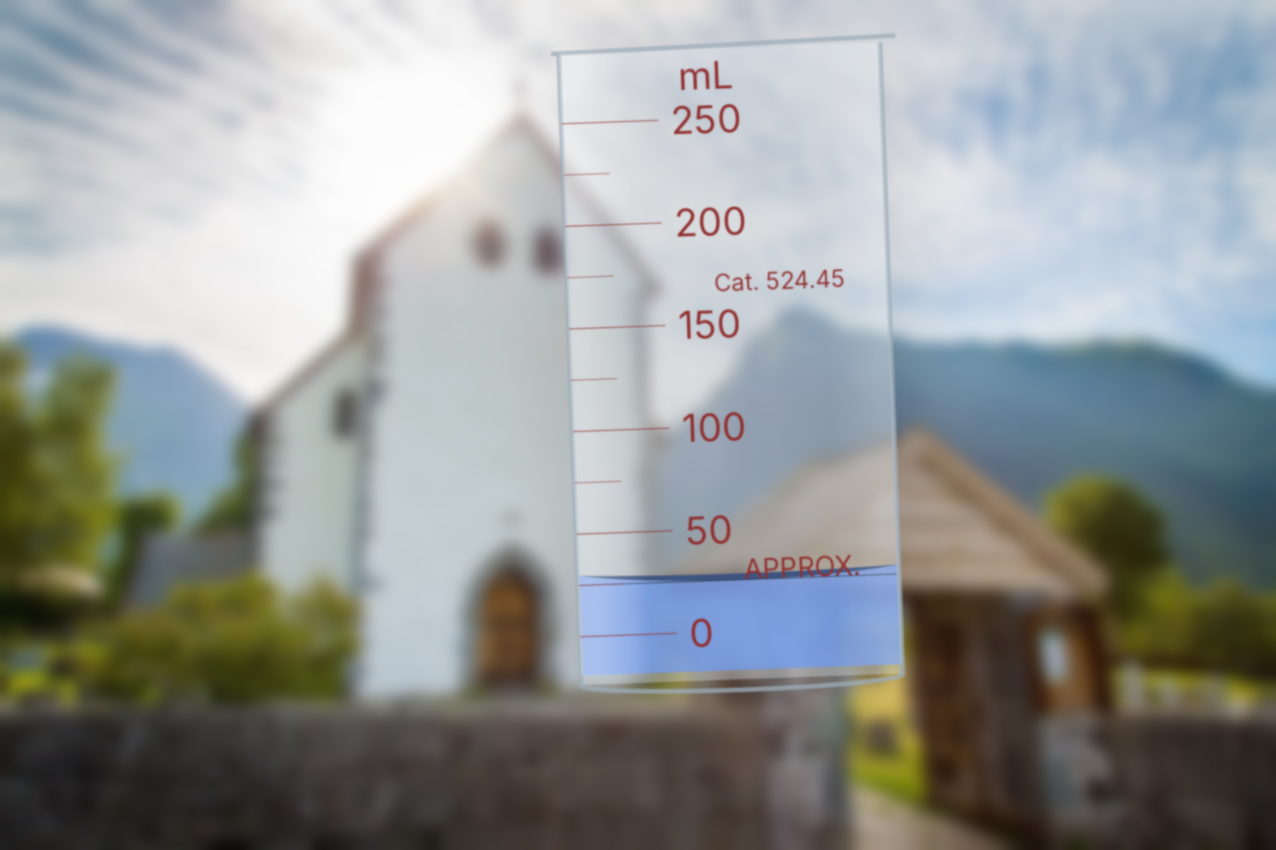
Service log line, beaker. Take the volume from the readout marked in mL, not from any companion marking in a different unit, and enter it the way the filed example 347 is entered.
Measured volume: 25
